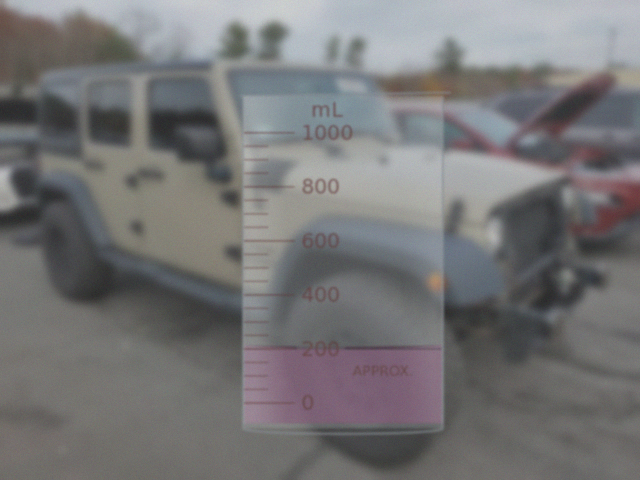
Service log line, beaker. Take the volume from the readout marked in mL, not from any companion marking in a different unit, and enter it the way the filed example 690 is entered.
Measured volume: 200
